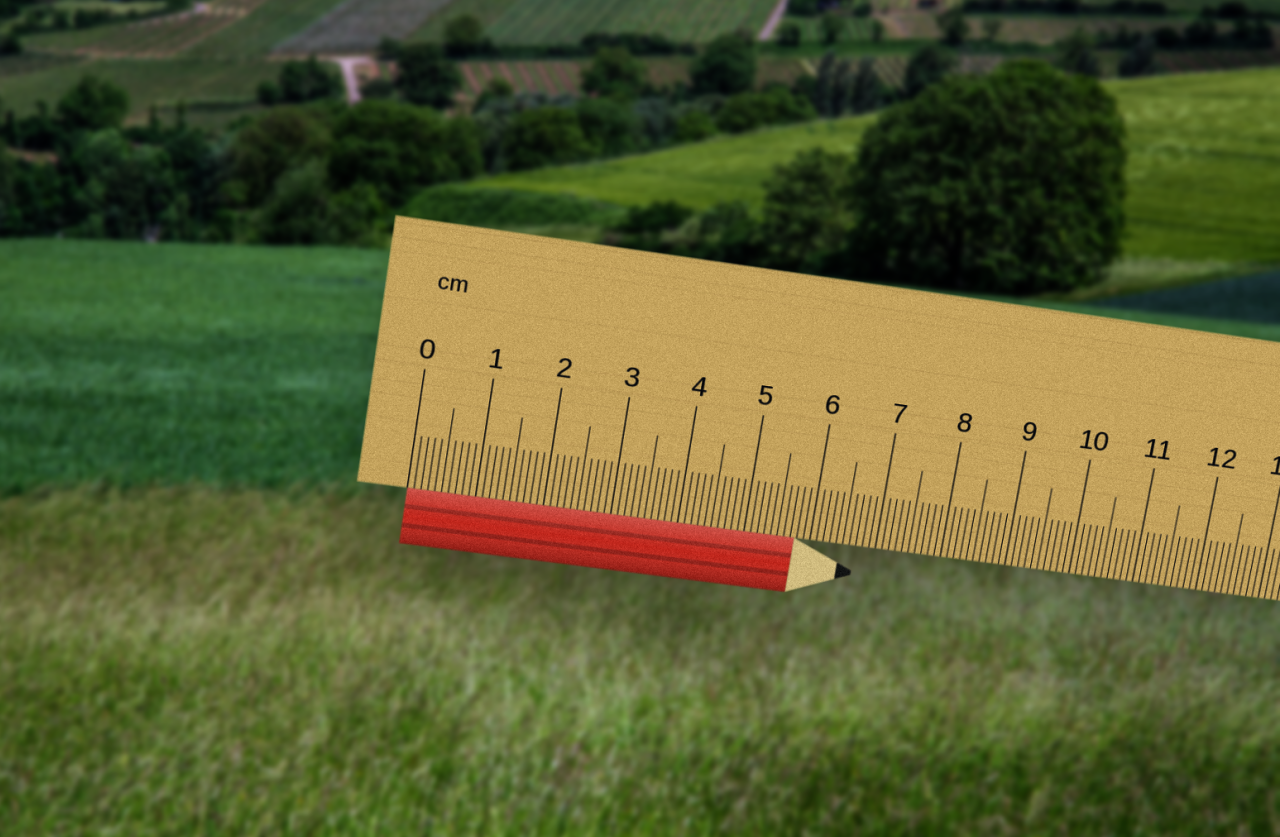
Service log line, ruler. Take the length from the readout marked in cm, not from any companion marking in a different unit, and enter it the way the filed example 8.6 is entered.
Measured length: 6.7
